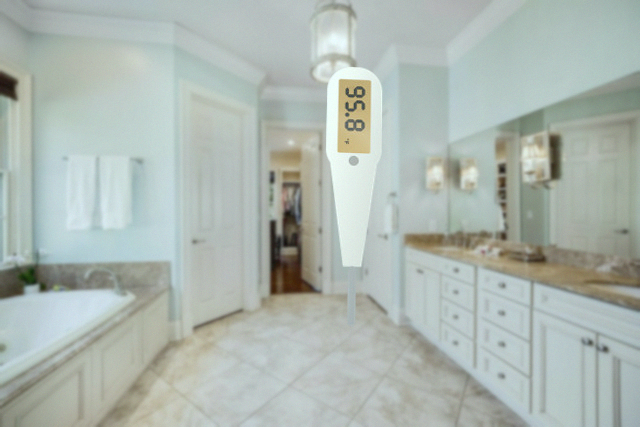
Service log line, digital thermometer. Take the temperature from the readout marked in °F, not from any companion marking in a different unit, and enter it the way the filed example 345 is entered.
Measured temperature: 95.8
